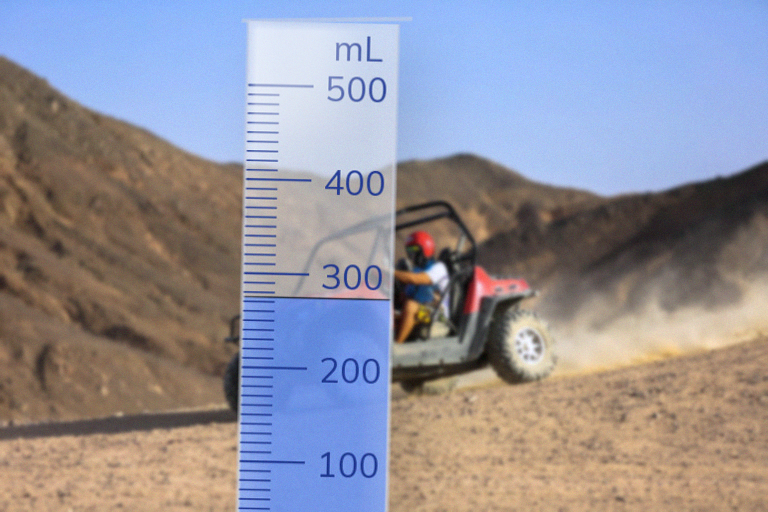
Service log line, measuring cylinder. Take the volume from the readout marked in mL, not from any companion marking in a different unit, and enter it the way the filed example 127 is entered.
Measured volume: 275
